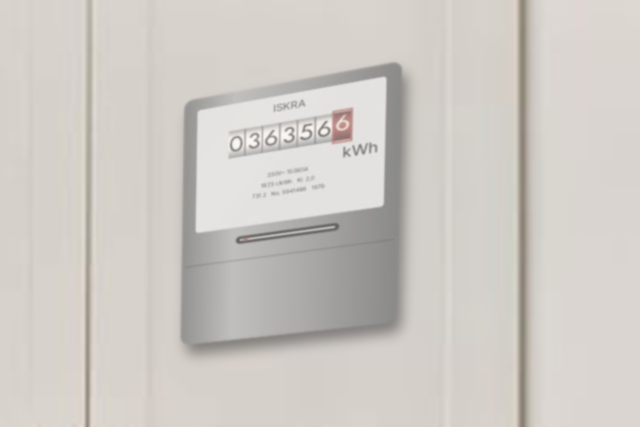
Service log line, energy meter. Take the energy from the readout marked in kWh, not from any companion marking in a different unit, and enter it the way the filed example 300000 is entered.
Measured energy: 36356.6
